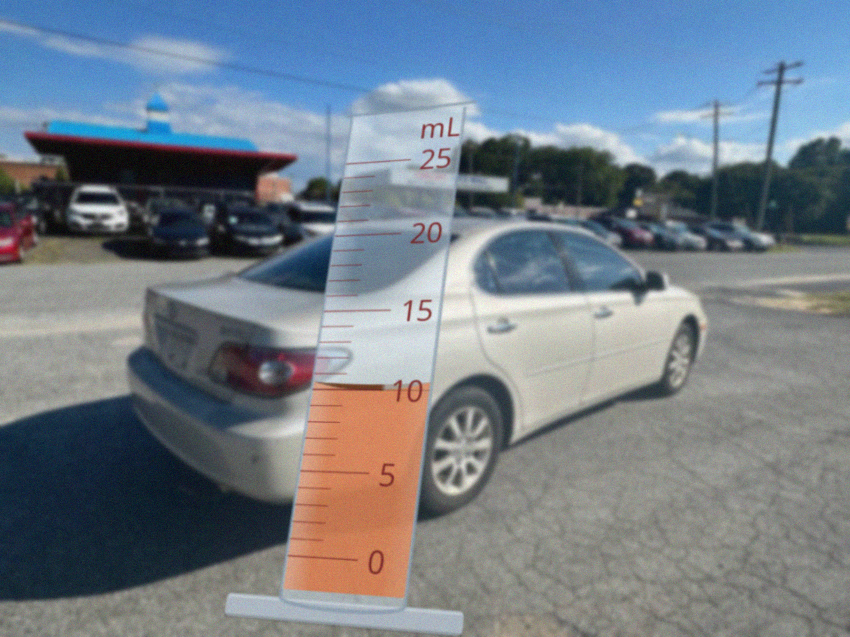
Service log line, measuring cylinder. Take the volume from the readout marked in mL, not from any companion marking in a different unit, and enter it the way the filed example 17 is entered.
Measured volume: 10
